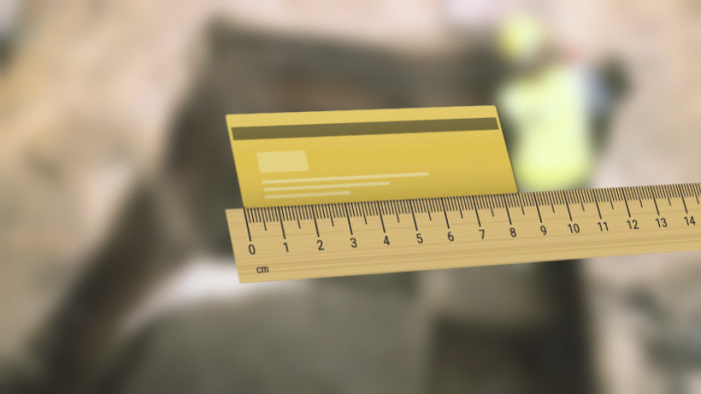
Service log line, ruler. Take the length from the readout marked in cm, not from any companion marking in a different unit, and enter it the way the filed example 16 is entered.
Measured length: 8.5
